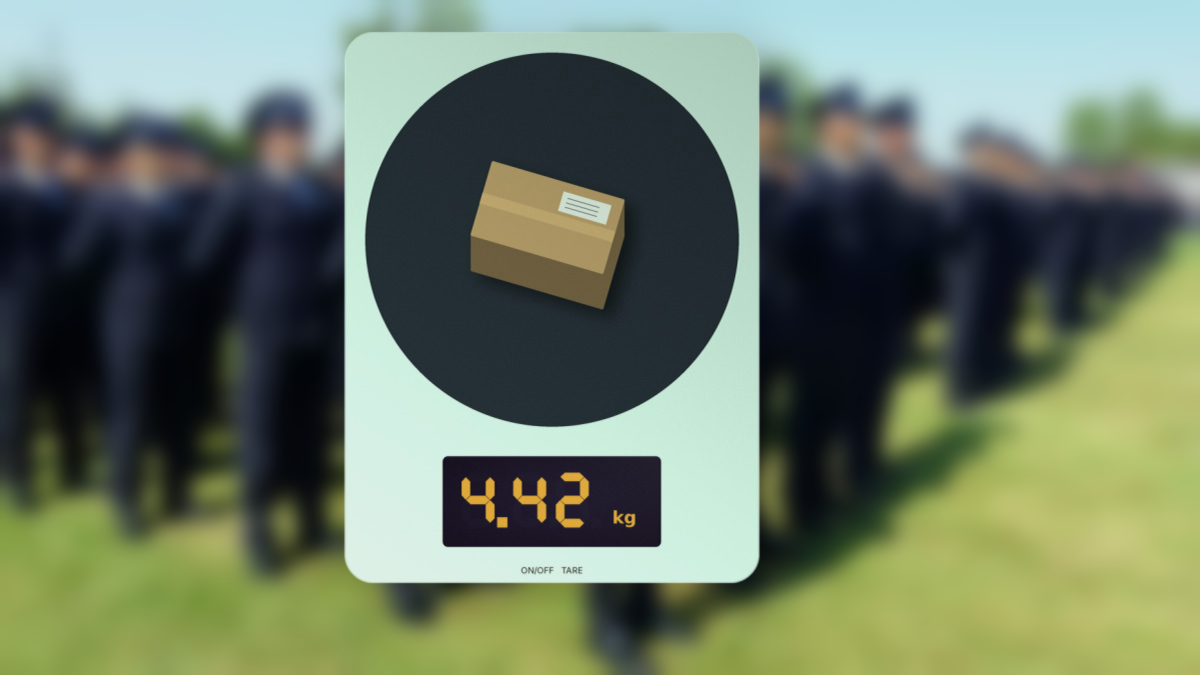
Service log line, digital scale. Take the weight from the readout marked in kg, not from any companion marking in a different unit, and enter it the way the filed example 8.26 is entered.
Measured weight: 4.42
